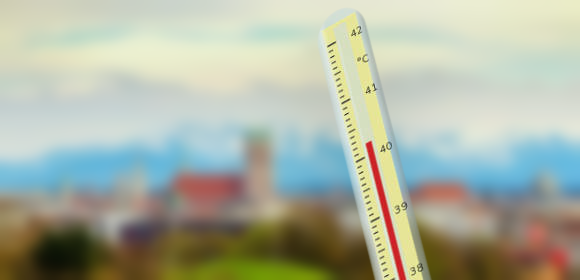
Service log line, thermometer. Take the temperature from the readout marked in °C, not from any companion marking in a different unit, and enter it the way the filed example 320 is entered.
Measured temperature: 40.2
